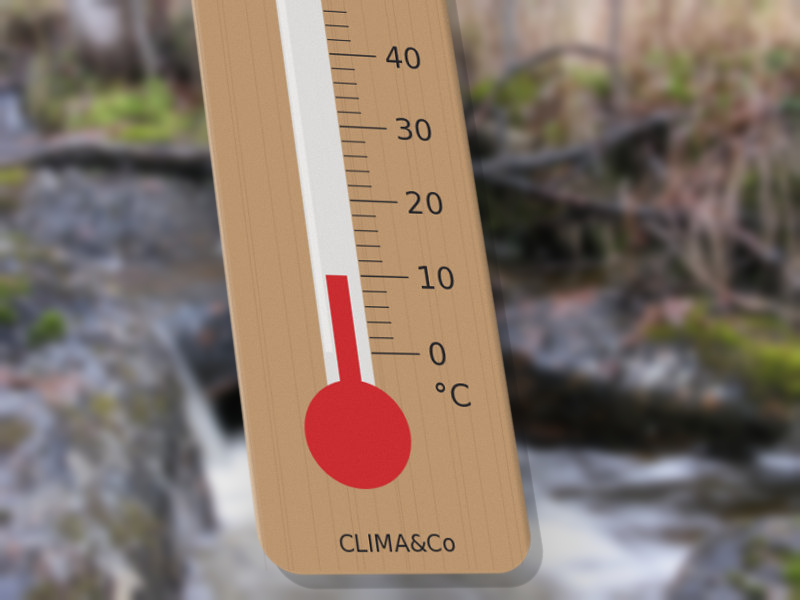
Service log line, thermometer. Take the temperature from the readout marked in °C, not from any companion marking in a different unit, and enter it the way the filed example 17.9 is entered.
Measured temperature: 10
